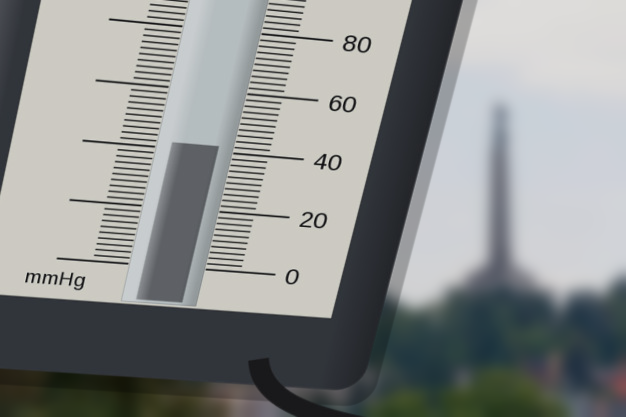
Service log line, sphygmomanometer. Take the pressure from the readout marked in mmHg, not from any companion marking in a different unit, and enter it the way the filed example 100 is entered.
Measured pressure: 42
